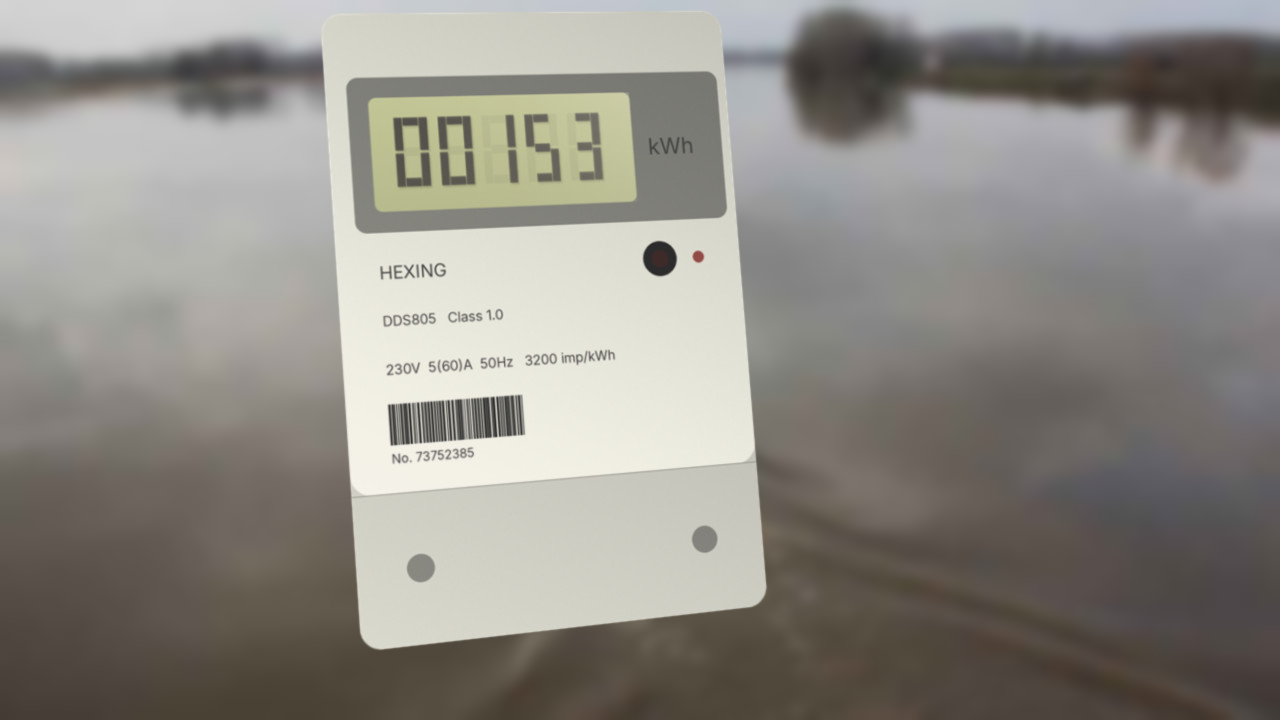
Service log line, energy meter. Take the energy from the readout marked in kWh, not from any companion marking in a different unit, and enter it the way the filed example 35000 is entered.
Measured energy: 153
